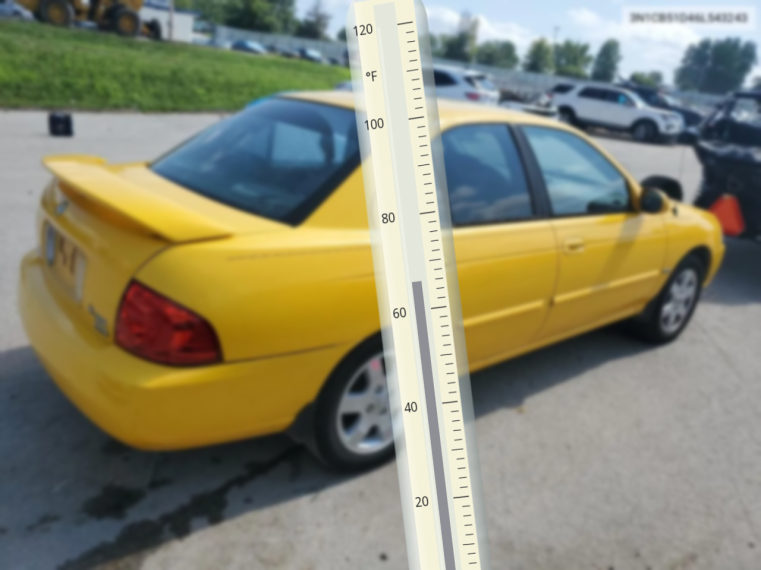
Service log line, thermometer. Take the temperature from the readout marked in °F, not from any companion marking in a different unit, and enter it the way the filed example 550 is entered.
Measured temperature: 66
